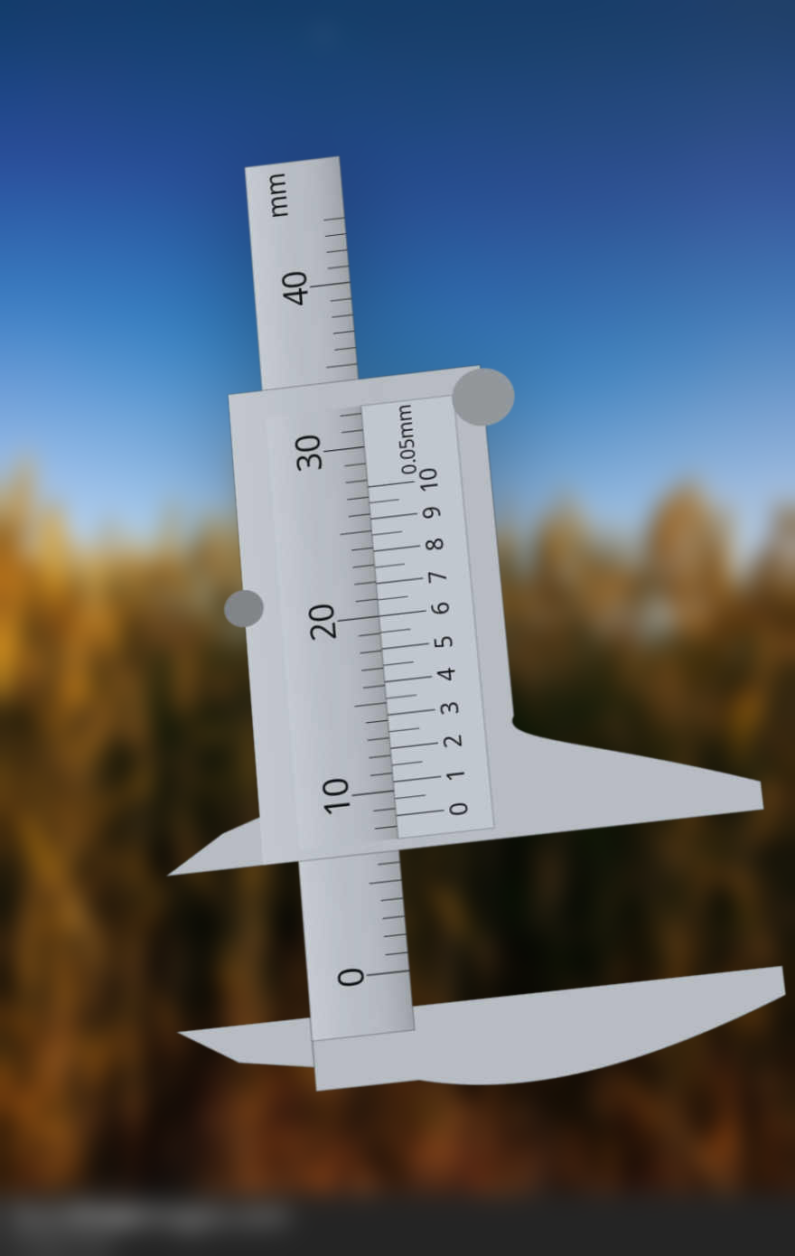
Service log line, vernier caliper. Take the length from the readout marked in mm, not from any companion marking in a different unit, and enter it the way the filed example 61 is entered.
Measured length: 8.6
